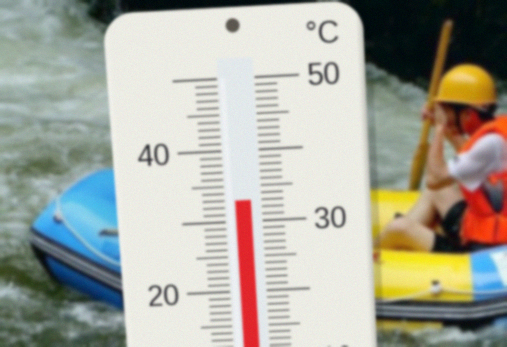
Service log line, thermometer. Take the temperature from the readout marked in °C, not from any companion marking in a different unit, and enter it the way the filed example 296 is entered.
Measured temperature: 33
